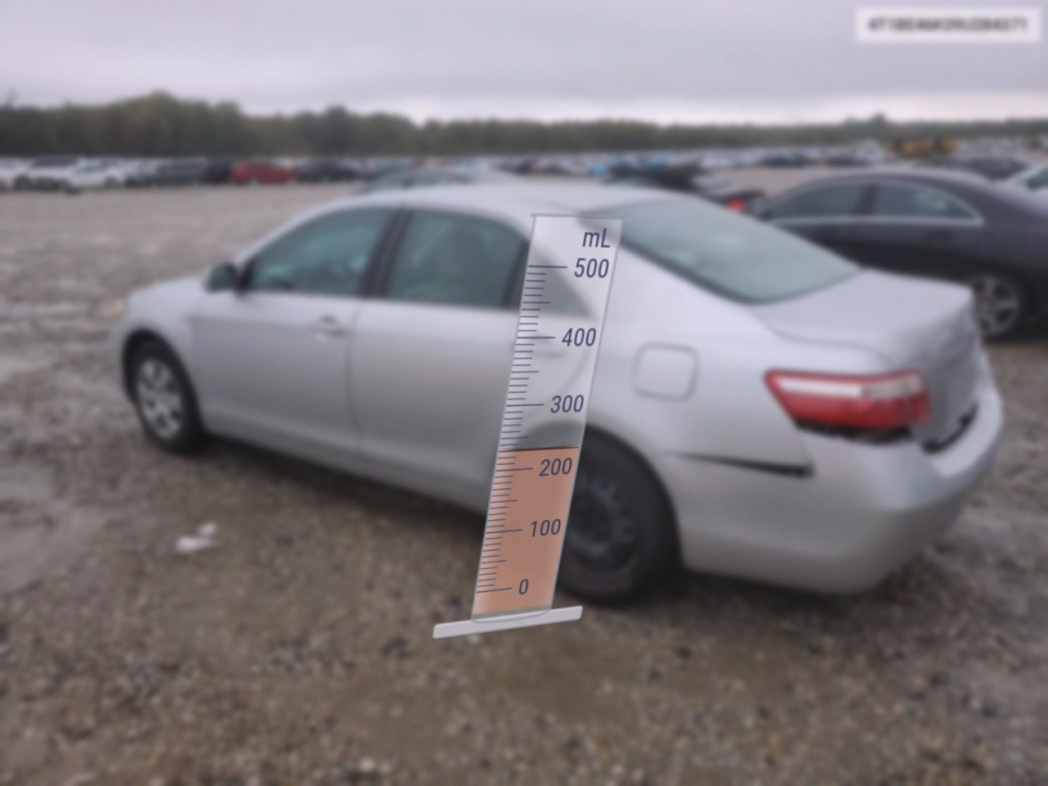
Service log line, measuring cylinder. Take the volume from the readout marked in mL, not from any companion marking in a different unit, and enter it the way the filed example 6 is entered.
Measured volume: 230
